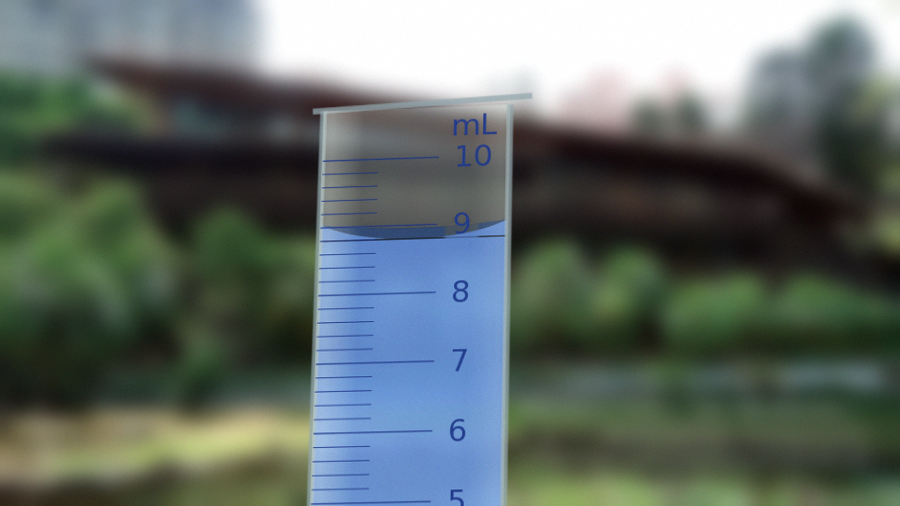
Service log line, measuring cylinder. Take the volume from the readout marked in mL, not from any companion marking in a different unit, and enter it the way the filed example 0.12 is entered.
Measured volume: 8.8
